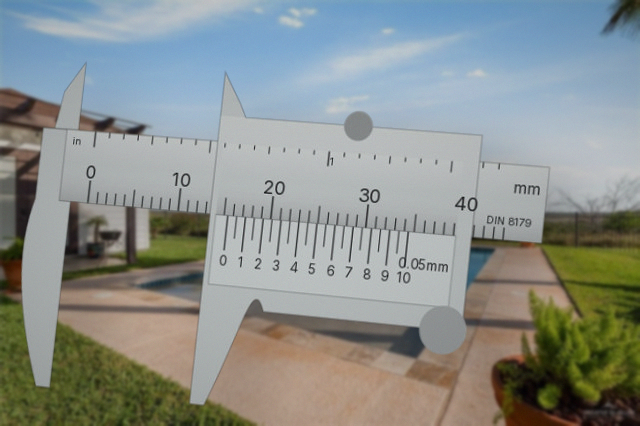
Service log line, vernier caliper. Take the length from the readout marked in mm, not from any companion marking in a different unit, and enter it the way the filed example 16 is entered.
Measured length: 15.4
